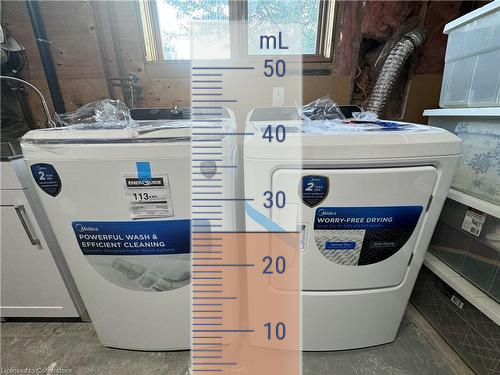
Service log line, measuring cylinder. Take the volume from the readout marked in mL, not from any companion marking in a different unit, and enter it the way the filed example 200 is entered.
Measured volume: 25
